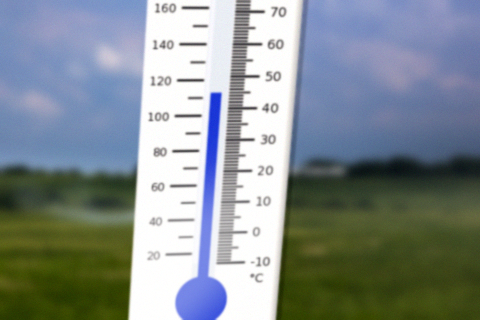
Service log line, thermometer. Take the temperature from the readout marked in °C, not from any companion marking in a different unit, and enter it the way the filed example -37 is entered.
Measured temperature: 45
